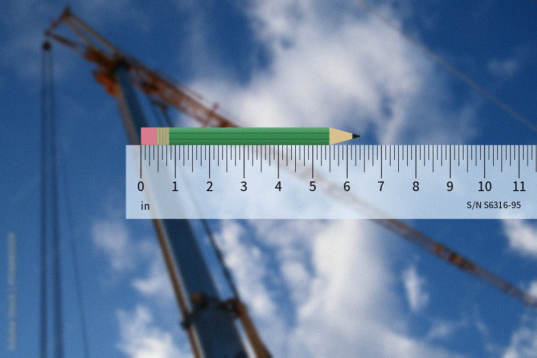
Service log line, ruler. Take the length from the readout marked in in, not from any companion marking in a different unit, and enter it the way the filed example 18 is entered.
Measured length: 6.375
